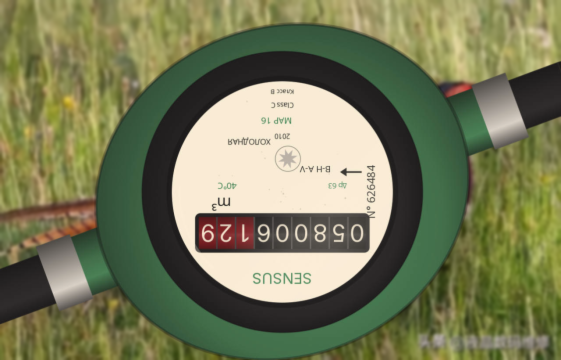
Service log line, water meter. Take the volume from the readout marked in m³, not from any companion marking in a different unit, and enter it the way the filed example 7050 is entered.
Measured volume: 58006.129
